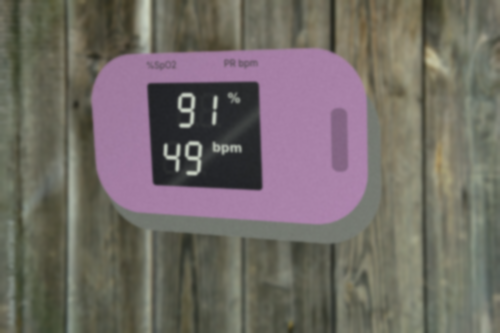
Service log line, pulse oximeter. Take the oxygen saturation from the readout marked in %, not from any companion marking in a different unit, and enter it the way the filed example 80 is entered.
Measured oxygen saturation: 91
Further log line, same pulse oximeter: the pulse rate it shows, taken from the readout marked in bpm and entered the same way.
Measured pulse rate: 49
